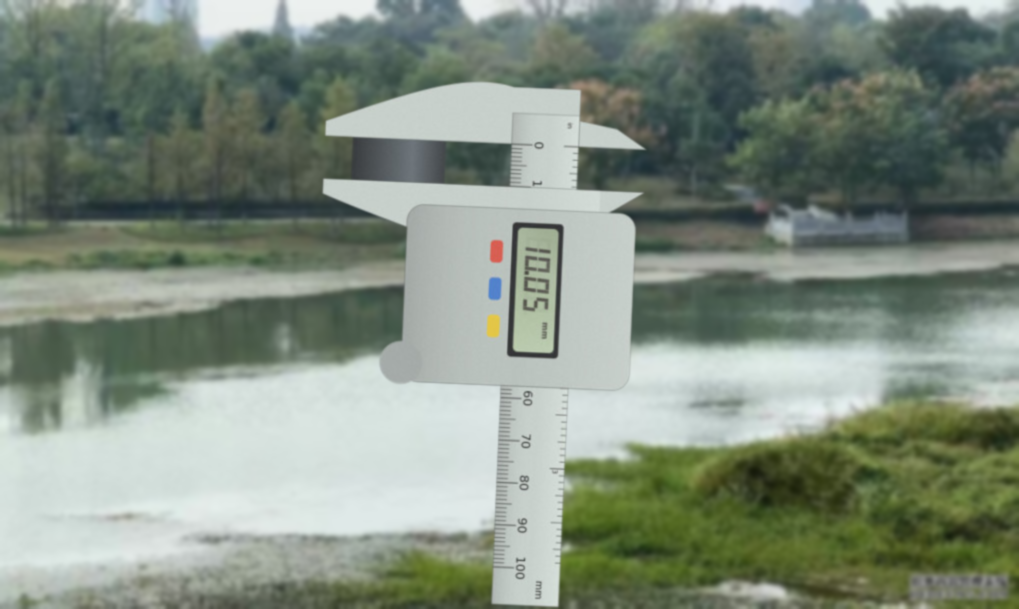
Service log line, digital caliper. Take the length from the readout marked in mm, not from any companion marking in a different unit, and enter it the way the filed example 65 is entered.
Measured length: 10.05
